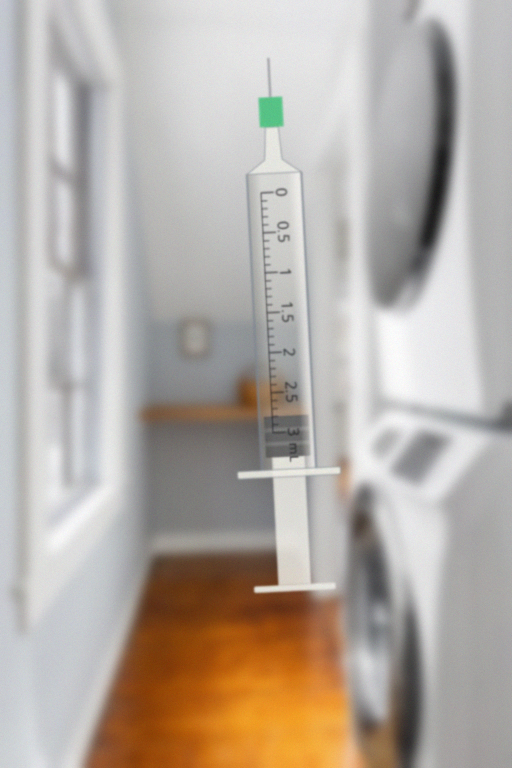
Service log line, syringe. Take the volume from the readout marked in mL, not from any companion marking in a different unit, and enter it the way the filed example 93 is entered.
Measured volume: 2.8
